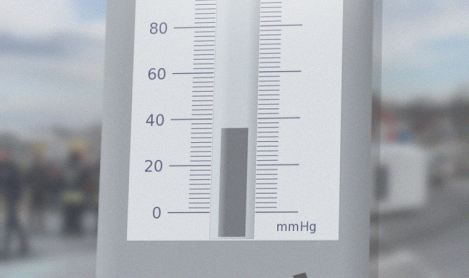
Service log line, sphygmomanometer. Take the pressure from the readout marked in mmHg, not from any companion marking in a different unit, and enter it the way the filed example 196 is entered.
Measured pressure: 36
